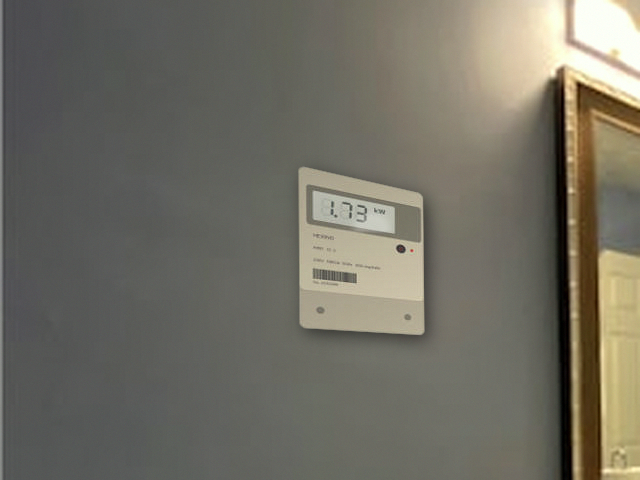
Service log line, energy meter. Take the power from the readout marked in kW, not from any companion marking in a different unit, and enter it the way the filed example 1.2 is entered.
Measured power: 1.73
